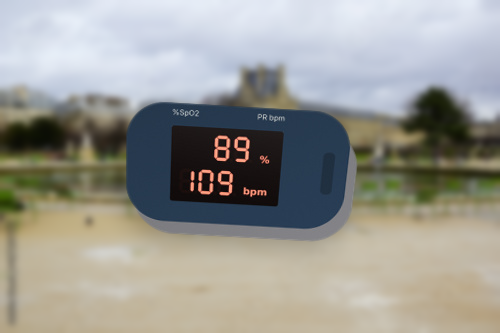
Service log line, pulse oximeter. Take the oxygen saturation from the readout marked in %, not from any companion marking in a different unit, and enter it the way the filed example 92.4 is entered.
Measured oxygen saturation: 89
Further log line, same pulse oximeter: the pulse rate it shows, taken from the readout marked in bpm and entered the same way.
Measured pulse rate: 109
